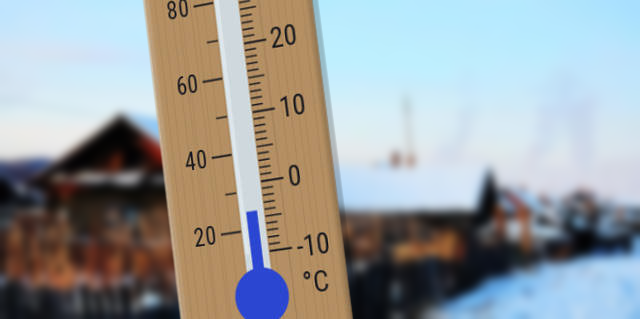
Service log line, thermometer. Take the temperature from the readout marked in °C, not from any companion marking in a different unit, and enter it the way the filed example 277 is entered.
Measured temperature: -4
